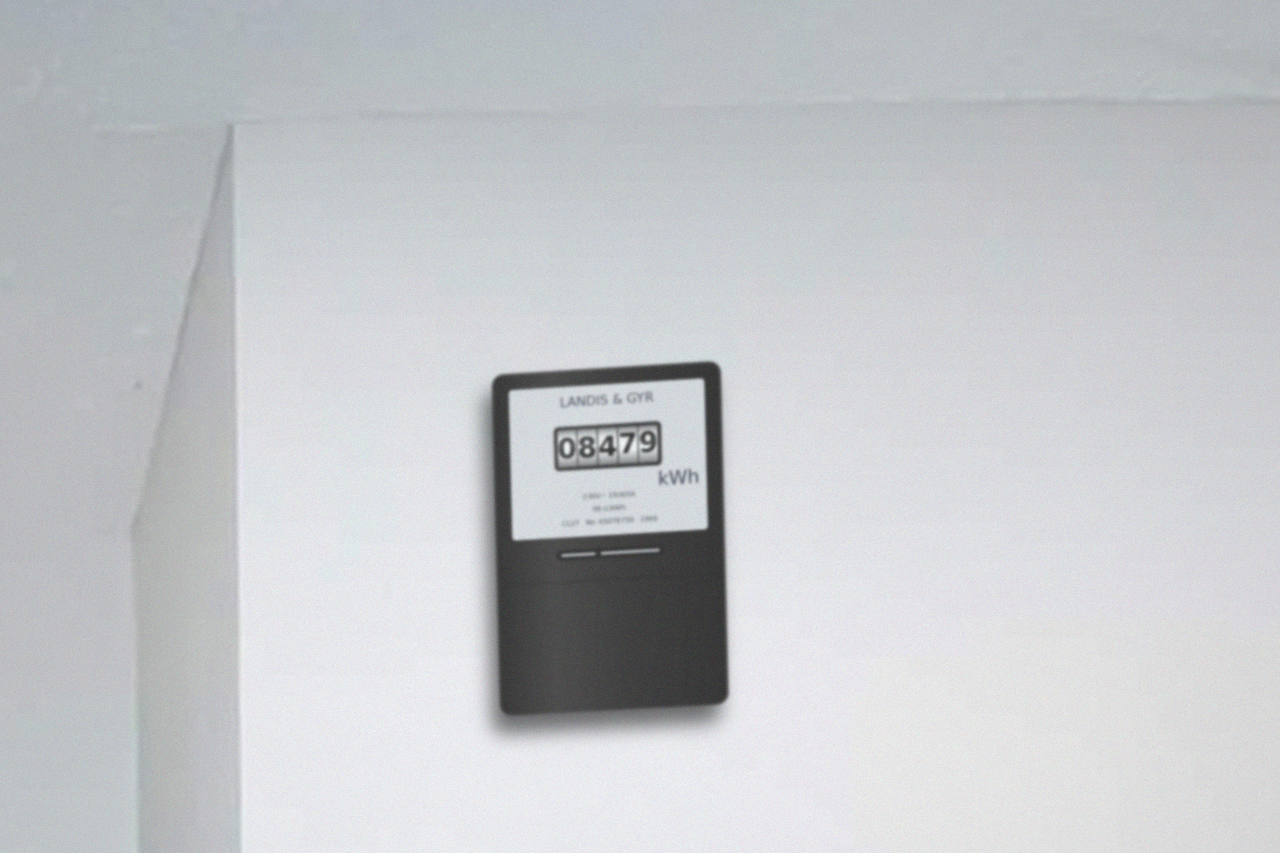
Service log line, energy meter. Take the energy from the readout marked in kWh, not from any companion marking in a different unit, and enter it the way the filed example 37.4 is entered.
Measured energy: 8479
